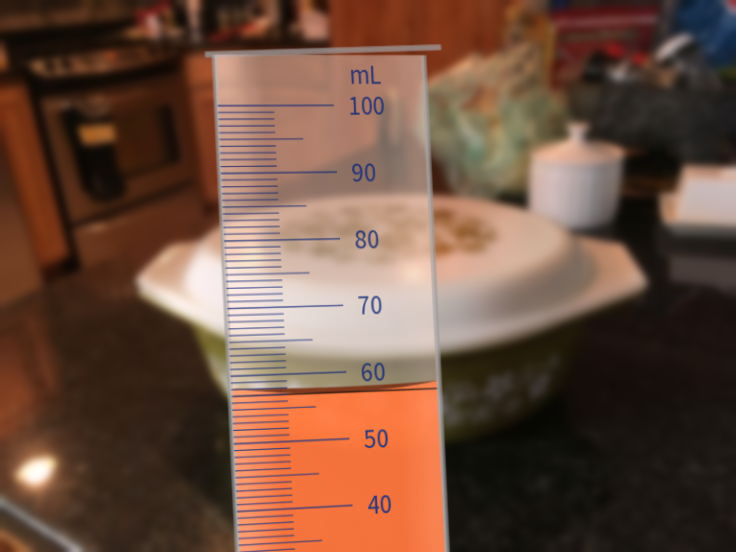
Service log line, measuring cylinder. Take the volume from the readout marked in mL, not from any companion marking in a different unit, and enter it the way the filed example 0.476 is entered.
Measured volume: 57
